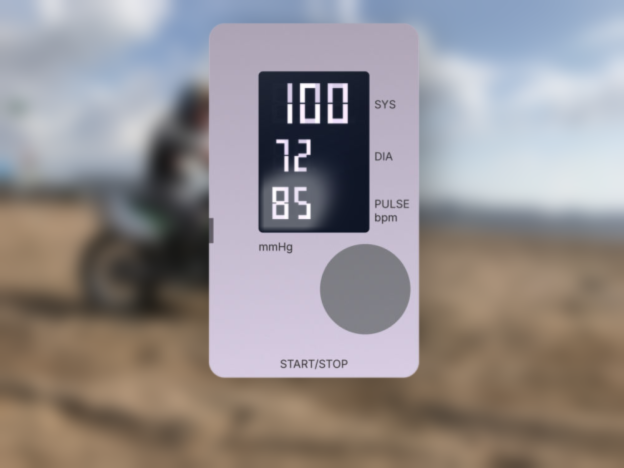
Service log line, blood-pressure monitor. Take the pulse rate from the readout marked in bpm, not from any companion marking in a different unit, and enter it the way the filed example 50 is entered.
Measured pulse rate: 85
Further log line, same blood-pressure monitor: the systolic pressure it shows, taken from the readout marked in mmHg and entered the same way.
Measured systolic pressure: 100
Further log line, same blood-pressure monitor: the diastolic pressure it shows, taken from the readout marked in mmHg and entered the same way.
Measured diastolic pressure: 72
